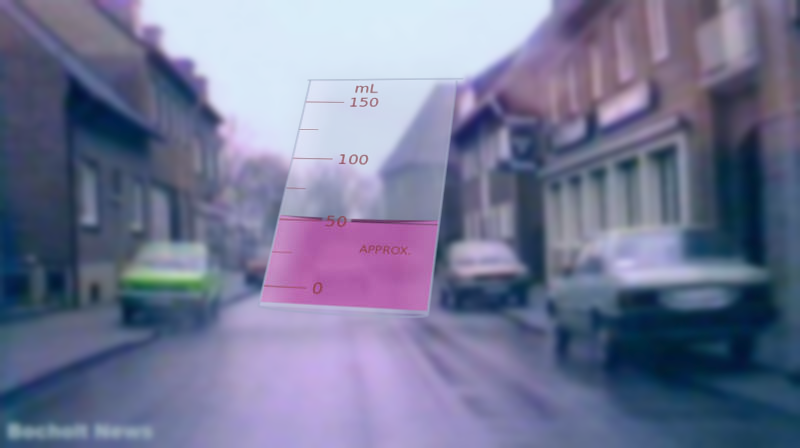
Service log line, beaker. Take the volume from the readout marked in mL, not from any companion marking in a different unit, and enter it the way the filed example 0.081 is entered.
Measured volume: 50
